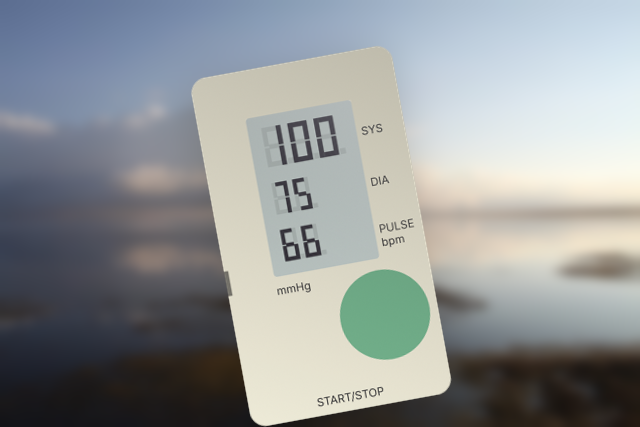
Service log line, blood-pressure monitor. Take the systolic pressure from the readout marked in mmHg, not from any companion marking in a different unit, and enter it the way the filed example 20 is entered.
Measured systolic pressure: 100
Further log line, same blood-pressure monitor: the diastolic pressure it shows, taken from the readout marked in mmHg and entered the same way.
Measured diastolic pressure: 75
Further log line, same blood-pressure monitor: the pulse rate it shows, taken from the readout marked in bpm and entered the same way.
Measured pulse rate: 66
